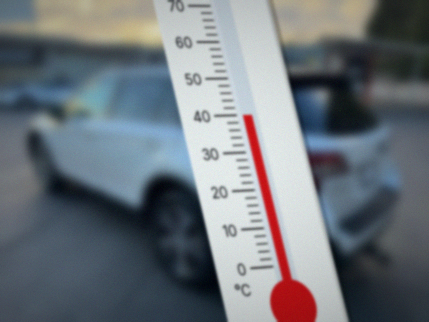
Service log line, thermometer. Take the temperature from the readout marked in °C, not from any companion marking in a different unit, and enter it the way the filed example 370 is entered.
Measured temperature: 40
